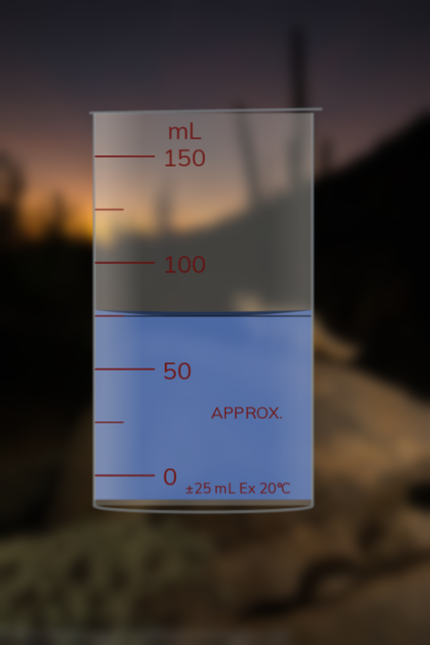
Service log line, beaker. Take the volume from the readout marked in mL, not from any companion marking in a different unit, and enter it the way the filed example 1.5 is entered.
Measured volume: 75
